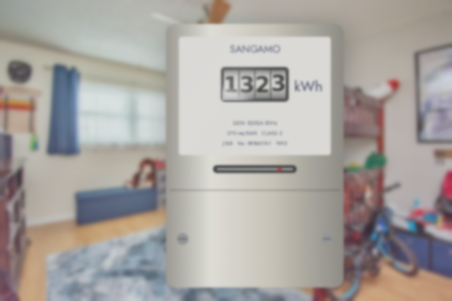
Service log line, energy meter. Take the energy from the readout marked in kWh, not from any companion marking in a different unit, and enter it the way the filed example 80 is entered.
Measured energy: 1323
